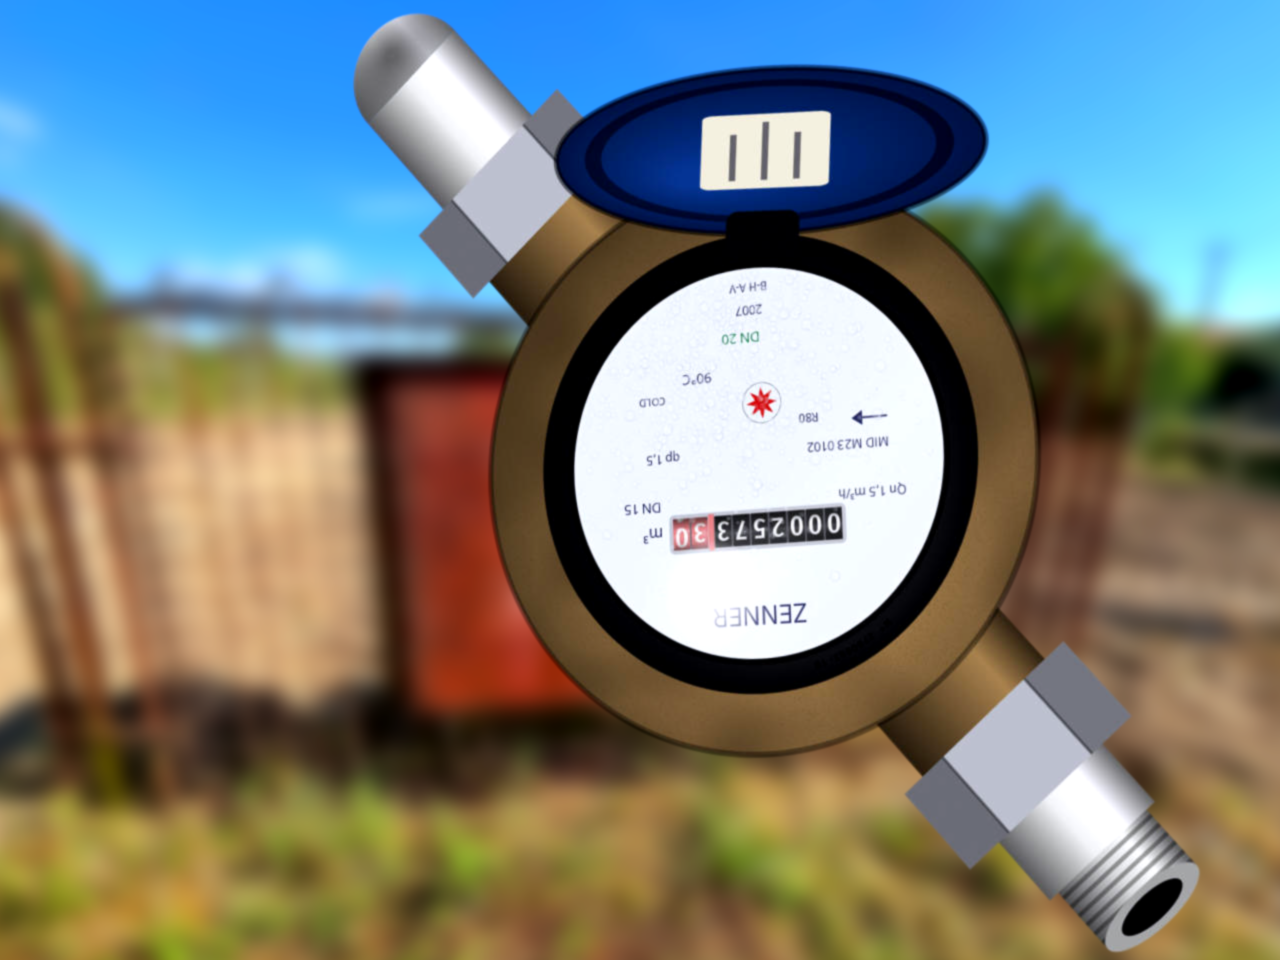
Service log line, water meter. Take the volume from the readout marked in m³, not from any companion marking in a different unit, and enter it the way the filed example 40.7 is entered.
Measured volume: 2573.30
